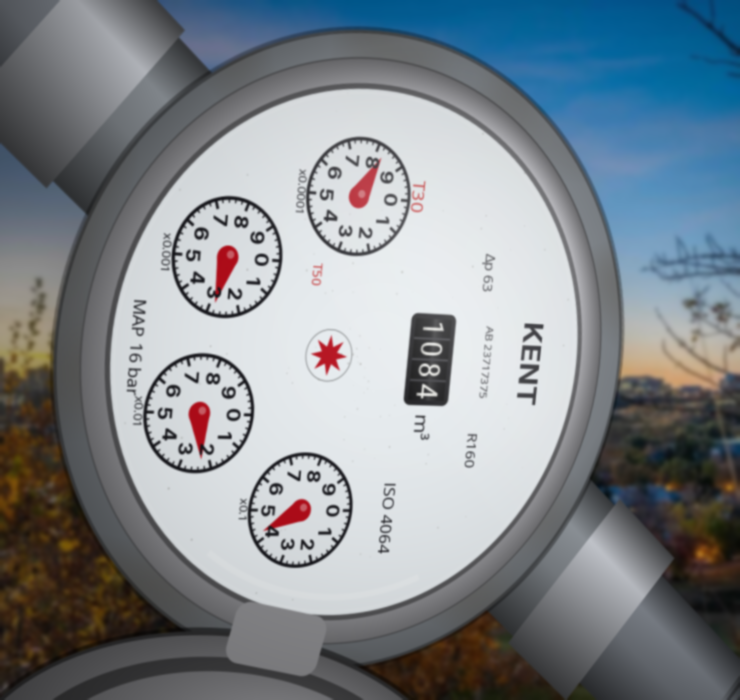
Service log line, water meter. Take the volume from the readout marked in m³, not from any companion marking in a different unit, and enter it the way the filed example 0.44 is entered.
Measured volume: 1084.4228
